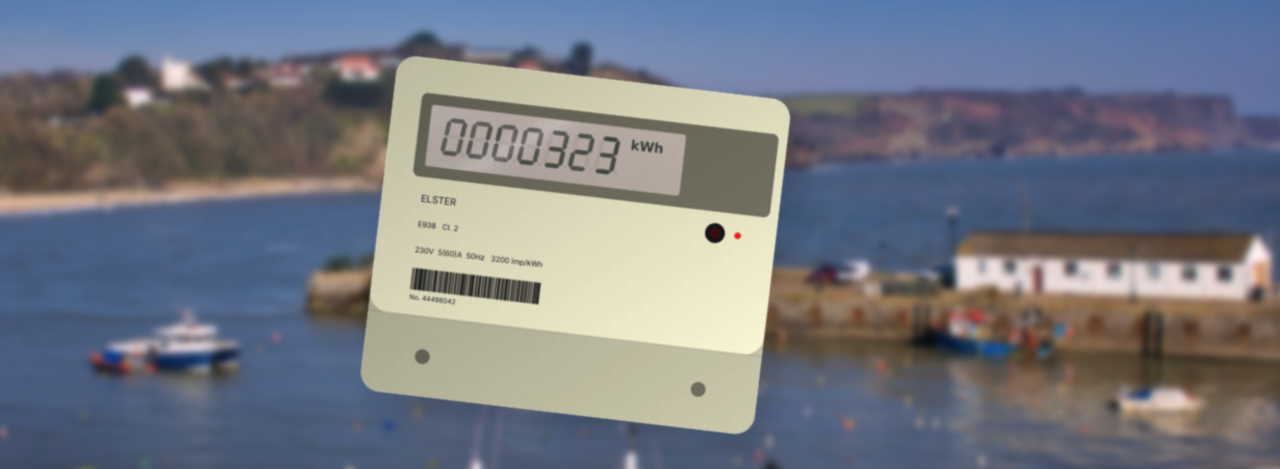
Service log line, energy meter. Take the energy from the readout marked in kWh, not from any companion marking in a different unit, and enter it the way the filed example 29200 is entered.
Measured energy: 323
